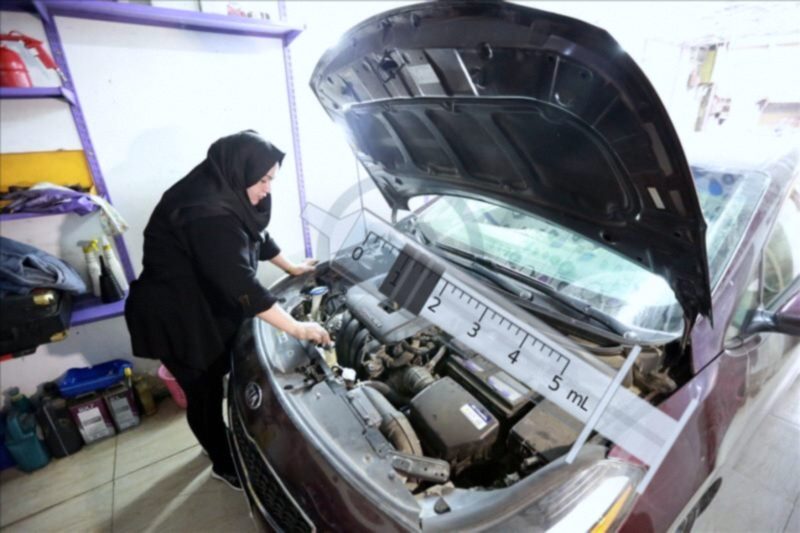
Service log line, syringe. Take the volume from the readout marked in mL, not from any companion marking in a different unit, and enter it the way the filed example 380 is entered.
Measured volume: 0.8
